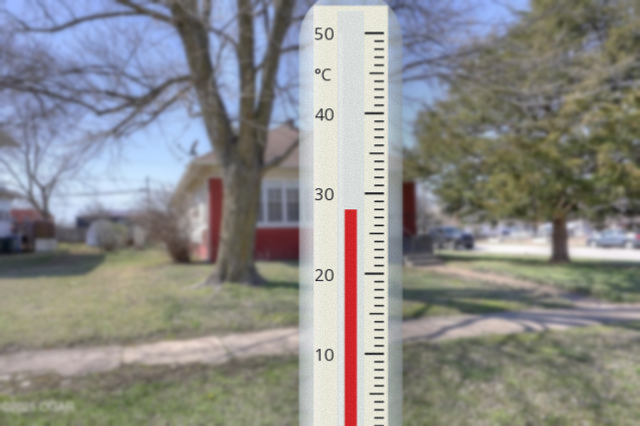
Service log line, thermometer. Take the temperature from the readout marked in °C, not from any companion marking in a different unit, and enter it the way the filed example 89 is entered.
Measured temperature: 28
